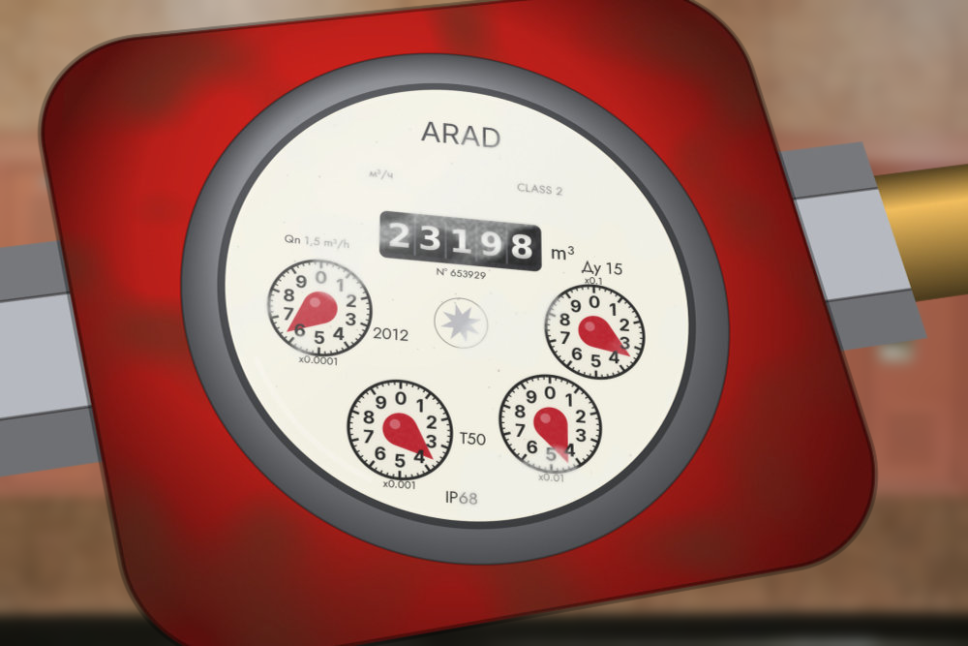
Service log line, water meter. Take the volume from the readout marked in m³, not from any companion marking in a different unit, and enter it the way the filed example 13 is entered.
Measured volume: 23198.3436
